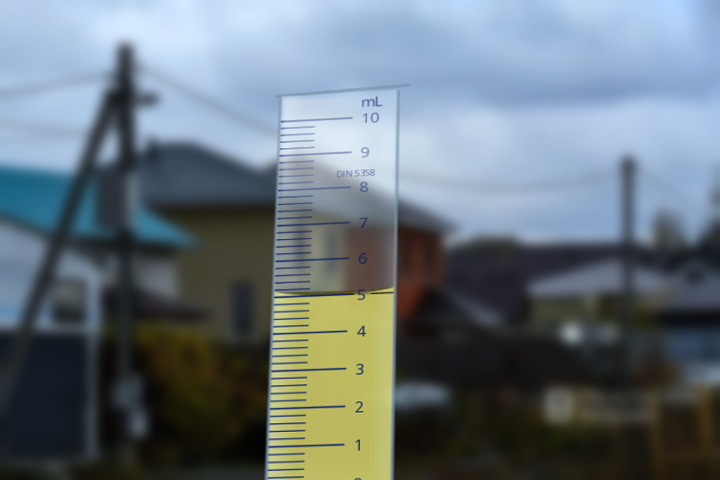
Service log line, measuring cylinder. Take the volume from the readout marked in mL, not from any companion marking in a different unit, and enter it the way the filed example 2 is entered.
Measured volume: 5
